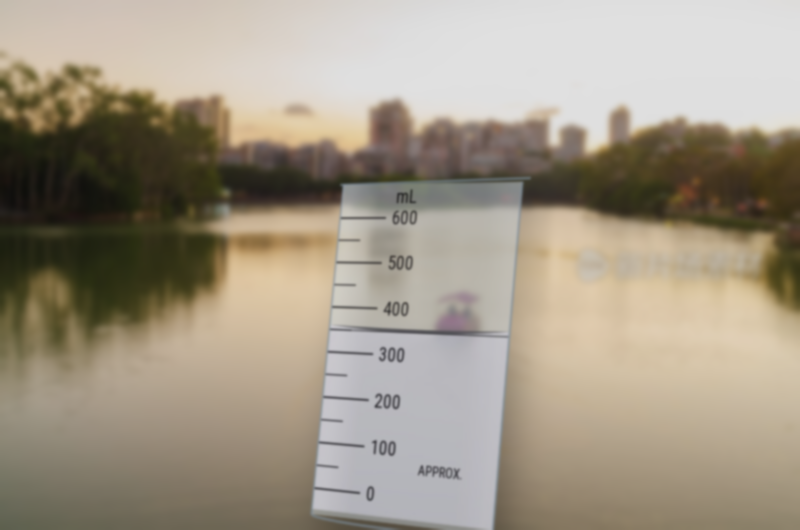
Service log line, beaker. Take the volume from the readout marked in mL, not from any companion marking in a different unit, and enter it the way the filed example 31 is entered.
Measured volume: 350
